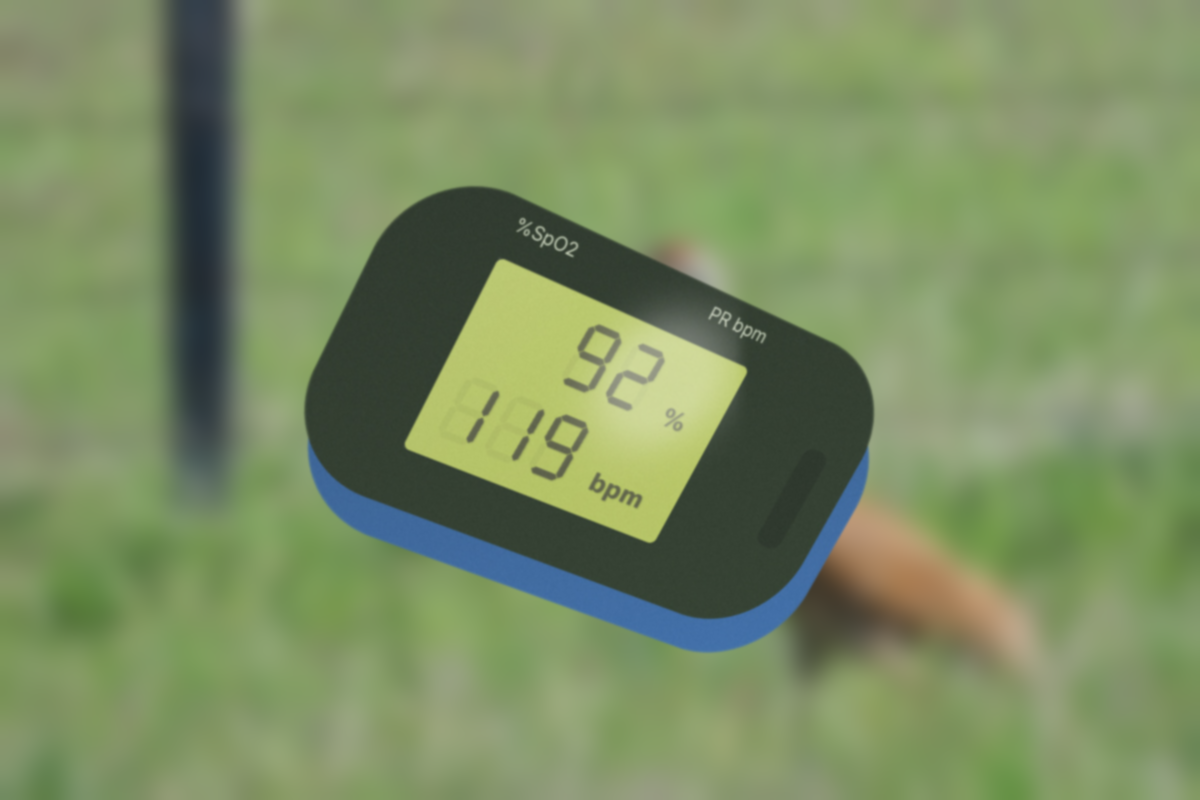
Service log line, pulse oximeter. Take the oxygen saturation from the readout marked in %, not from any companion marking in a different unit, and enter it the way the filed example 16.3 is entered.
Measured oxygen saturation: 92
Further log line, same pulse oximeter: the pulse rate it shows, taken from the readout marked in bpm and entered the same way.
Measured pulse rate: 119
